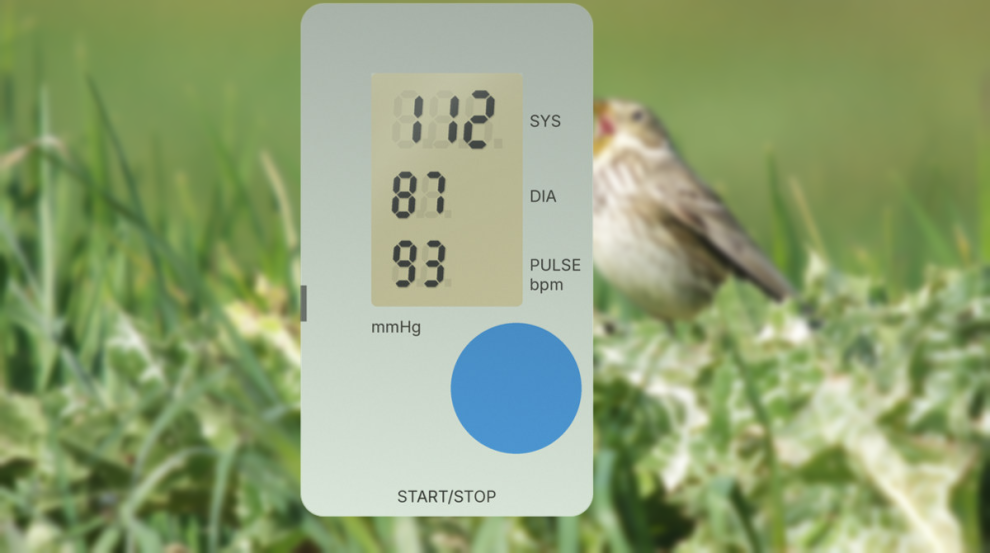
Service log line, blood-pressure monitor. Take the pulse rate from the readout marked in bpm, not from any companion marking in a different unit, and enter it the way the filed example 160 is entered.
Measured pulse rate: 93
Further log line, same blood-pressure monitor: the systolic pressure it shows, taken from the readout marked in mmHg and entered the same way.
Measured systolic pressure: 112
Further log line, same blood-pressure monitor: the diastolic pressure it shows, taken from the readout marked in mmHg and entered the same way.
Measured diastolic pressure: 87
